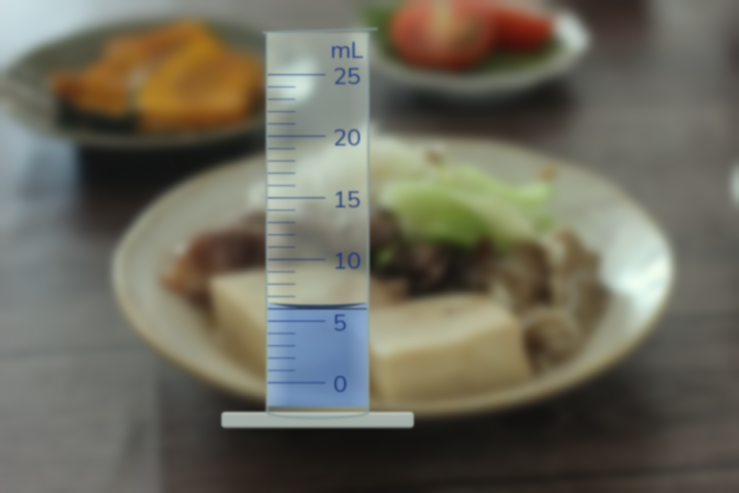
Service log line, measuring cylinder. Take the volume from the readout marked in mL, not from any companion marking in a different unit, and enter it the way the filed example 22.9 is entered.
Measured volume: 6
